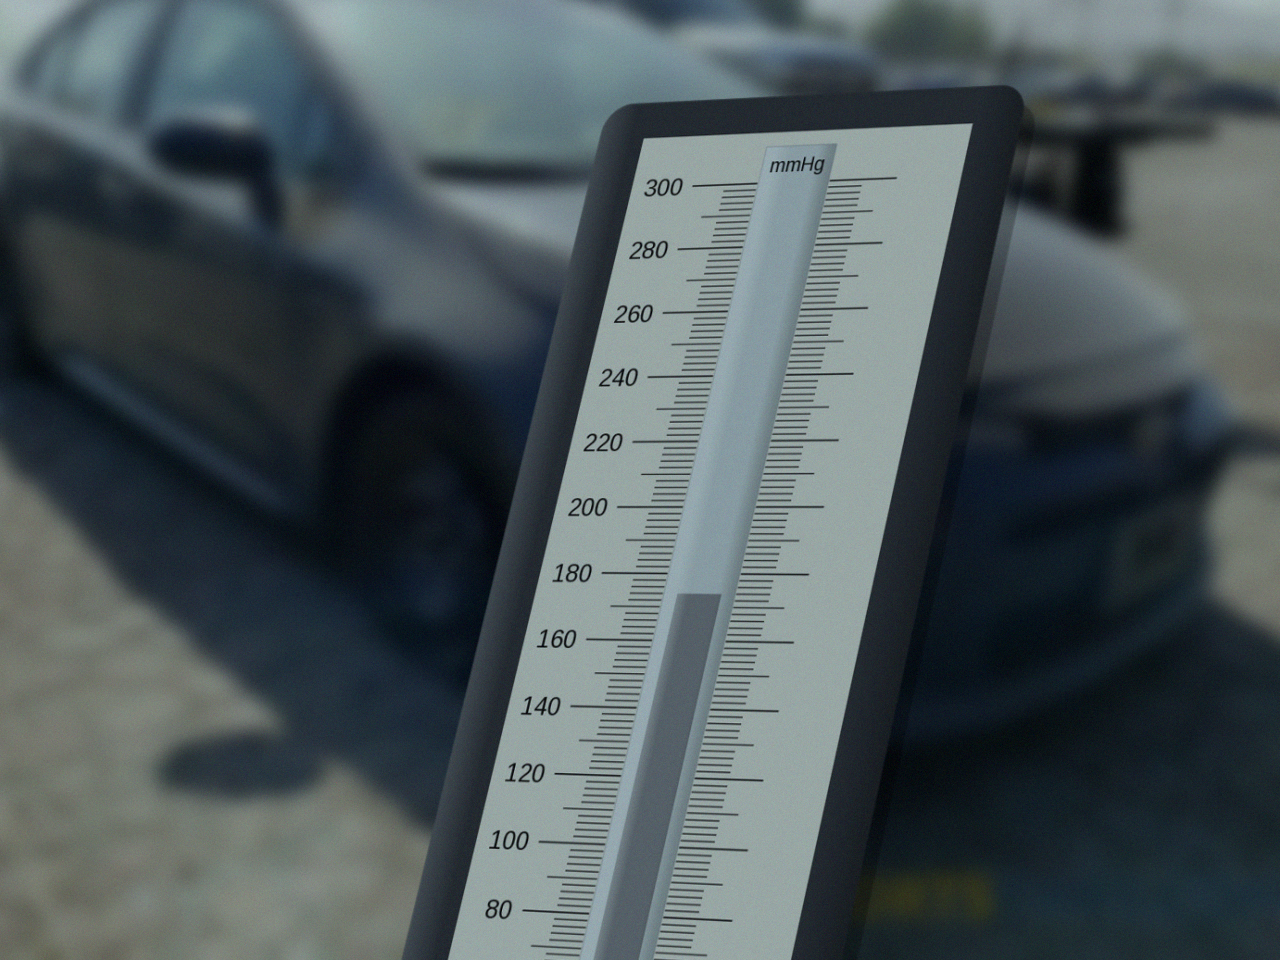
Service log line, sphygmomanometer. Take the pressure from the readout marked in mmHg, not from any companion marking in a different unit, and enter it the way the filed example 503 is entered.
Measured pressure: 174
